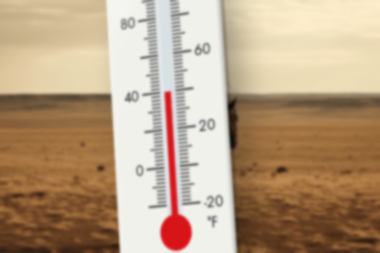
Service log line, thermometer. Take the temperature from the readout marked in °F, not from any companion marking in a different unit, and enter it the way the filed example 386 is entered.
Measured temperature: 40
